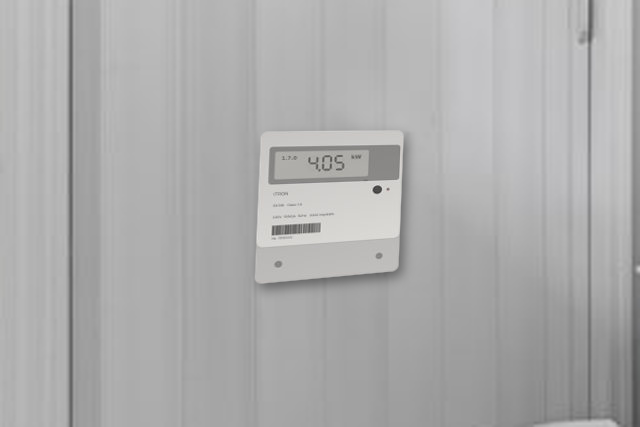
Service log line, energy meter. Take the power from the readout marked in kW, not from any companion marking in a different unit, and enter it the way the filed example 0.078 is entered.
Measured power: 4.05
